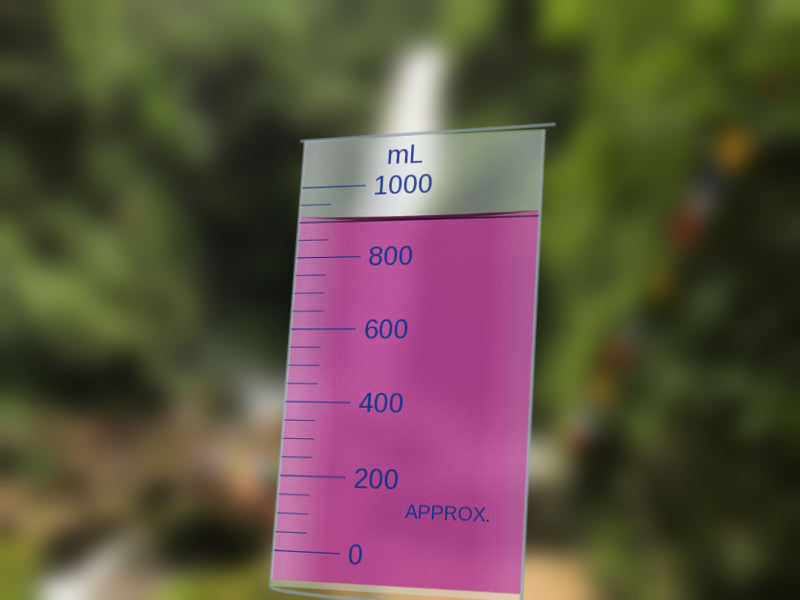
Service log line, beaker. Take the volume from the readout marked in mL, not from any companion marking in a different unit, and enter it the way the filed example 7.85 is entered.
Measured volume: 900
